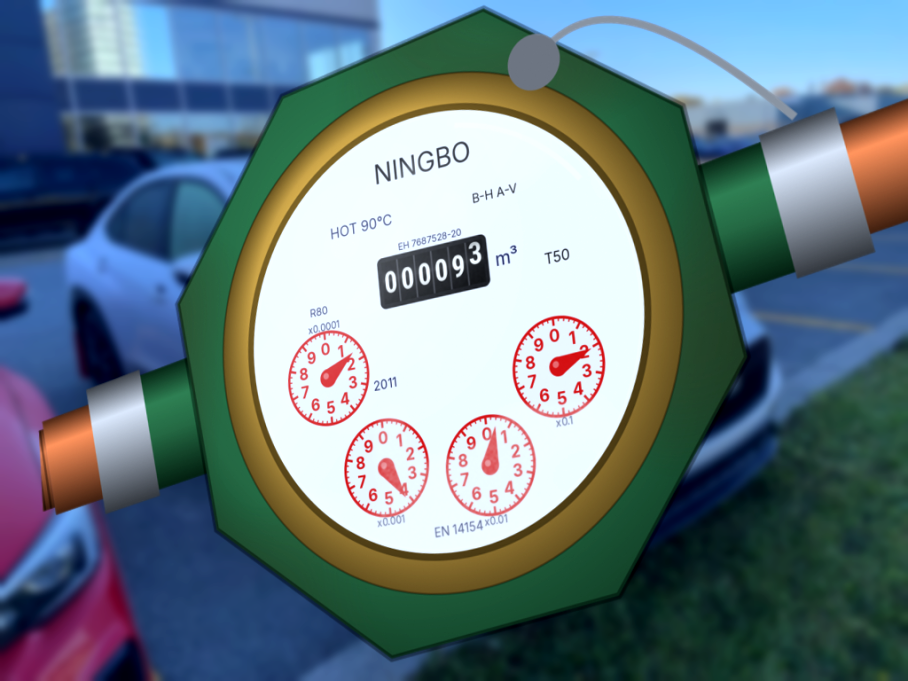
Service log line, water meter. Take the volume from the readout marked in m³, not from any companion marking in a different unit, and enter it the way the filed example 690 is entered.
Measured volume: 93.2041
